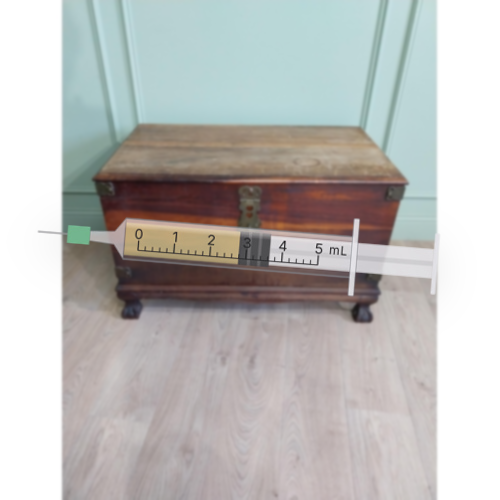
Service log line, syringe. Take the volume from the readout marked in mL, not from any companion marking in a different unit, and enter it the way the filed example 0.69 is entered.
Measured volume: 2.8
